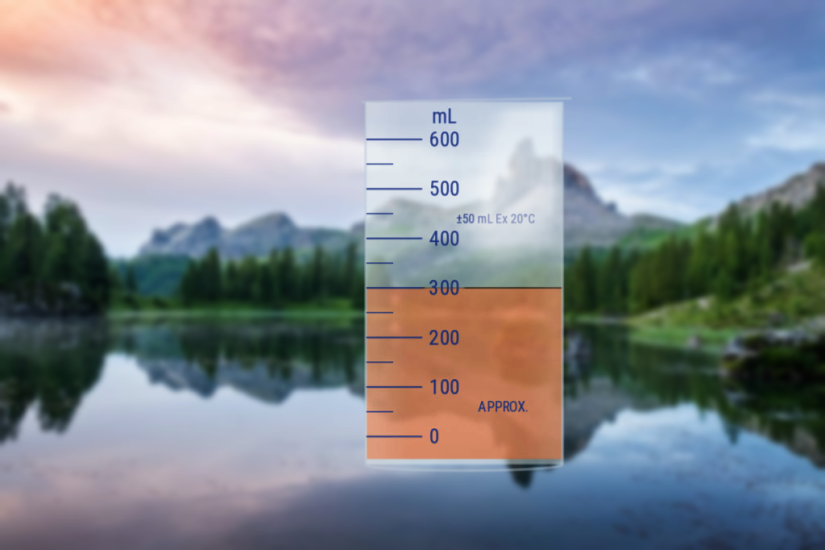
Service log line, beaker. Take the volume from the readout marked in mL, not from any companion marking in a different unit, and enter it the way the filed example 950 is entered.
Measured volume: 300
